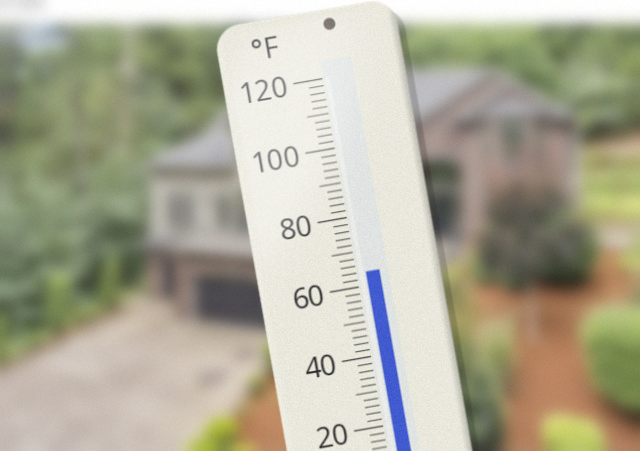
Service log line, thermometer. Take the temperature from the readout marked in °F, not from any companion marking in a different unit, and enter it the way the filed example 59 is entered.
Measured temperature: 64
